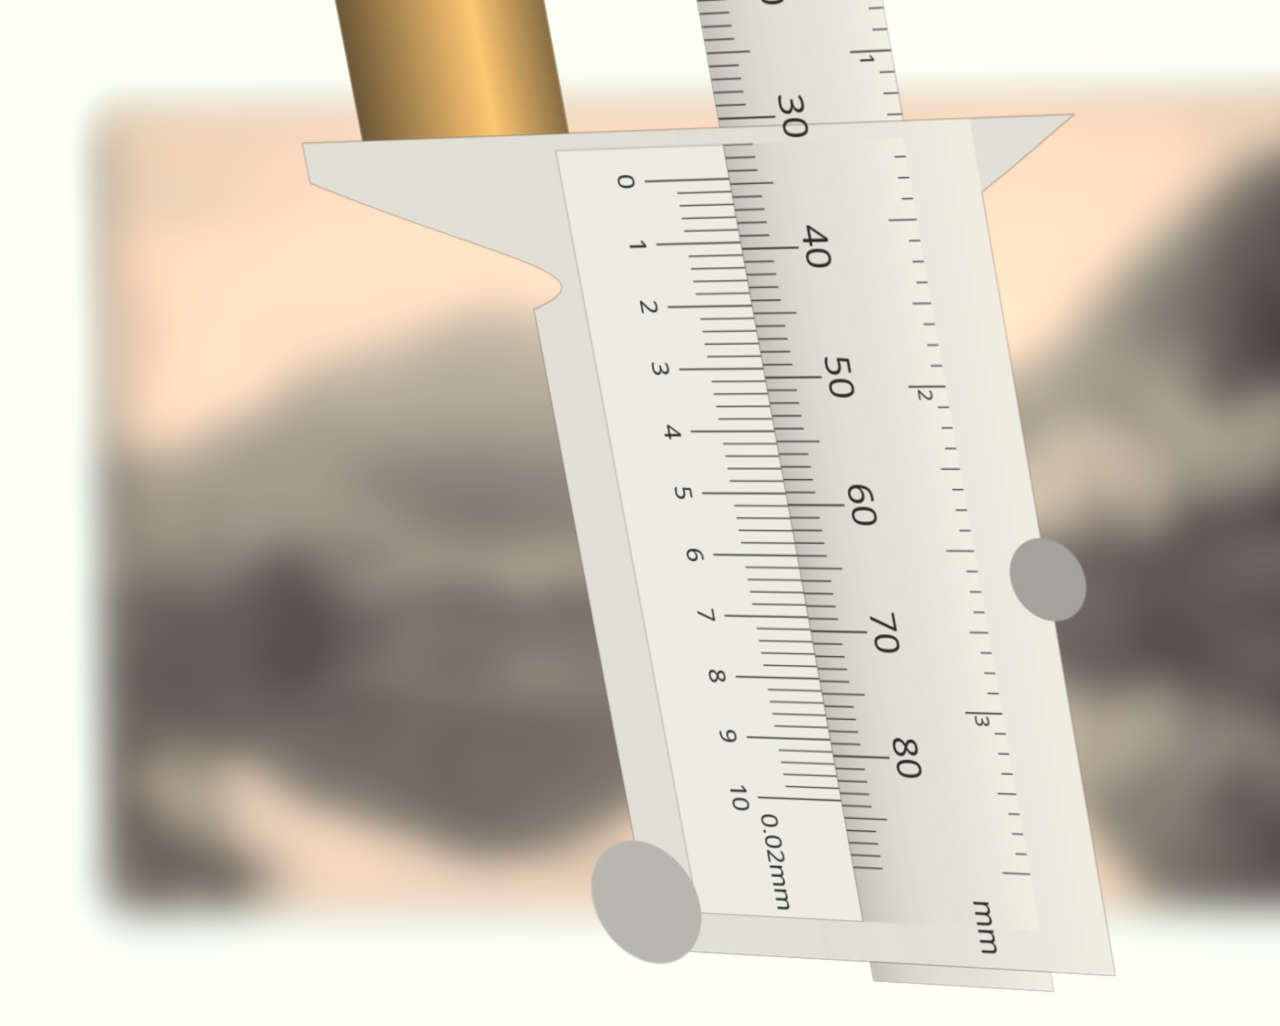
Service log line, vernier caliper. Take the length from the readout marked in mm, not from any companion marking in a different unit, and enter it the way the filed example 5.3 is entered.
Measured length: 34.6
